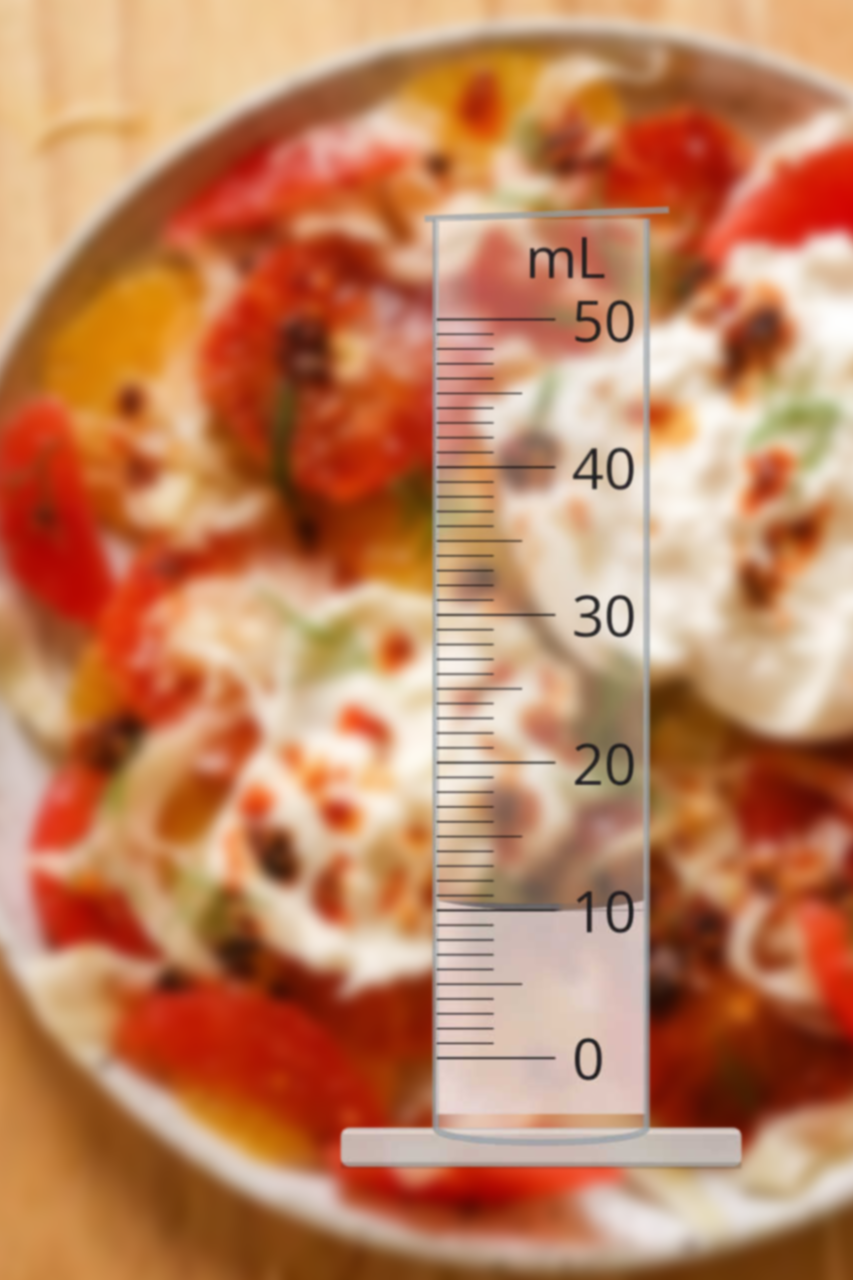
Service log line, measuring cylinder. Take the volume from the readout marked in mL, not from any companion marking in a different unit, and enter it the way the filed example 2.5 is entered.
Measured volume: 10
